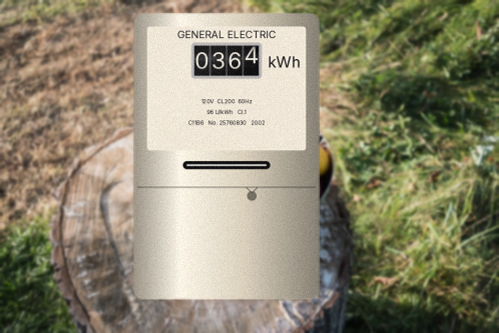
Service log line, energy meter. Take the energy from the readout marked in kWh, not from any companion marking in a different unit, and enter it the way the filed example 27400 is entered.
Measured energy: 364
